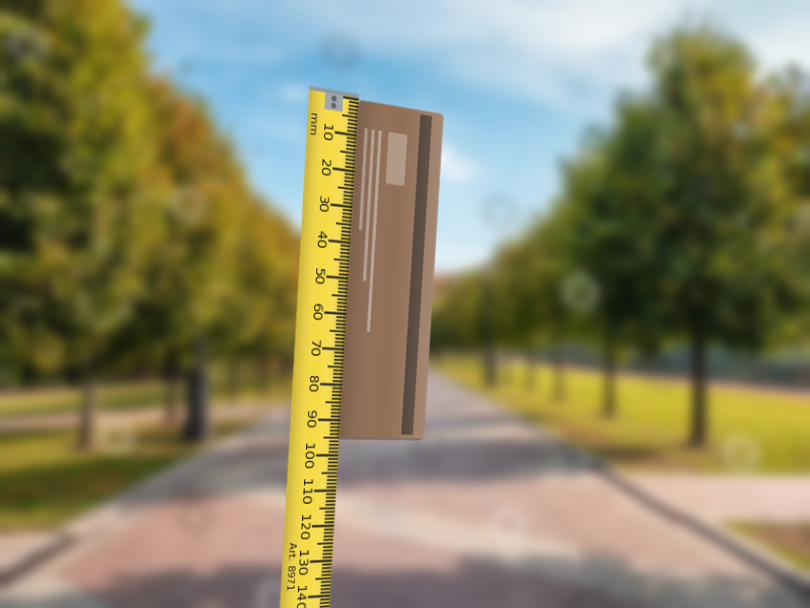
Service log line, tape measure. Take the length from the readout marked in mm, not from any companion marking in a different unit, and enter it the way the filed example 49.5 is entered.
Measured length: 95
